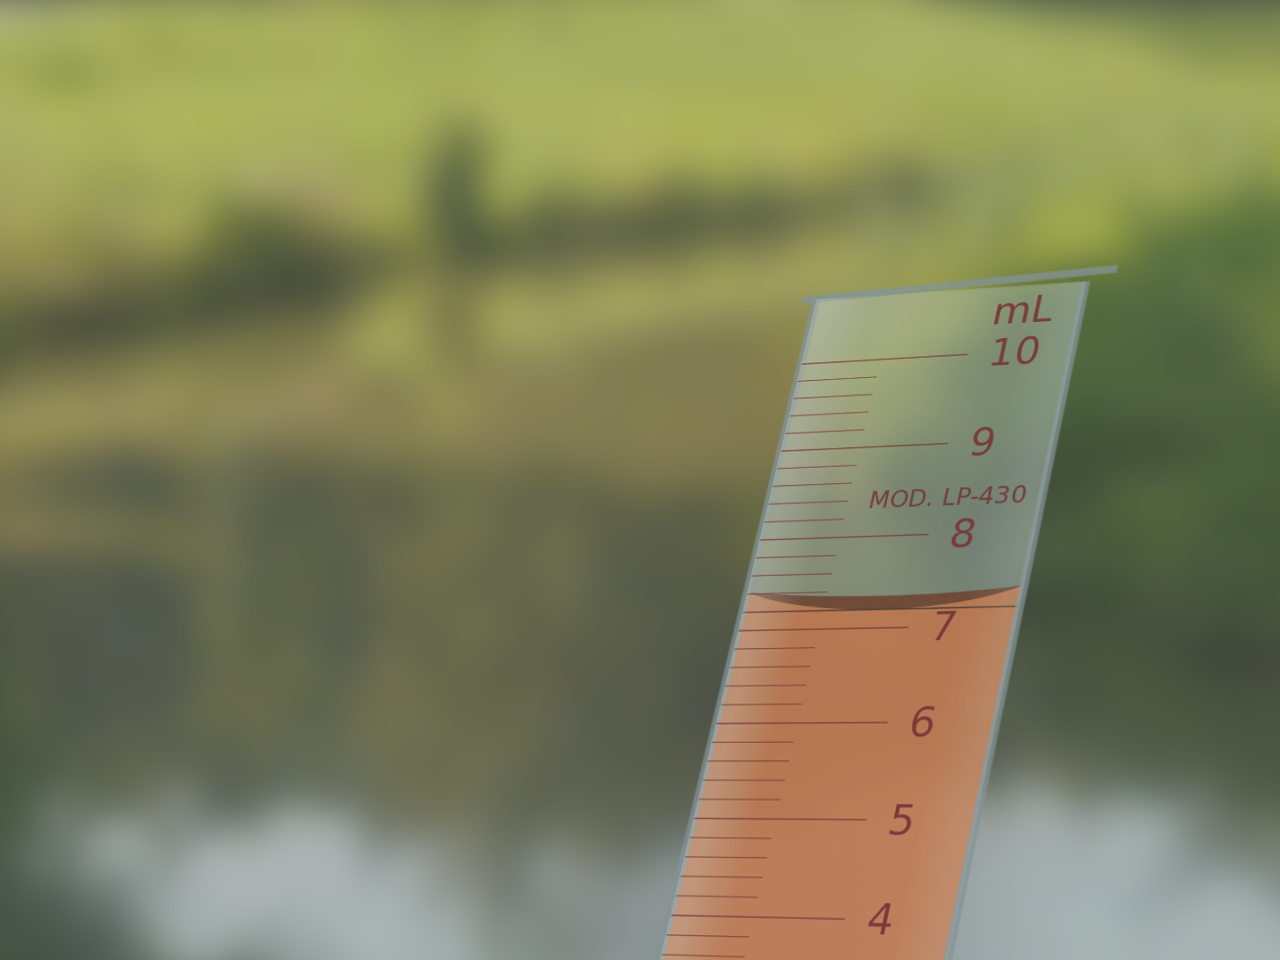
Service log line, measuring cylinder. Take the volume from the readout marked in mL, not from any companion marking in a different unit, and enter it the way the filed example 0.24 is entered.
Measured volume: 7.2
